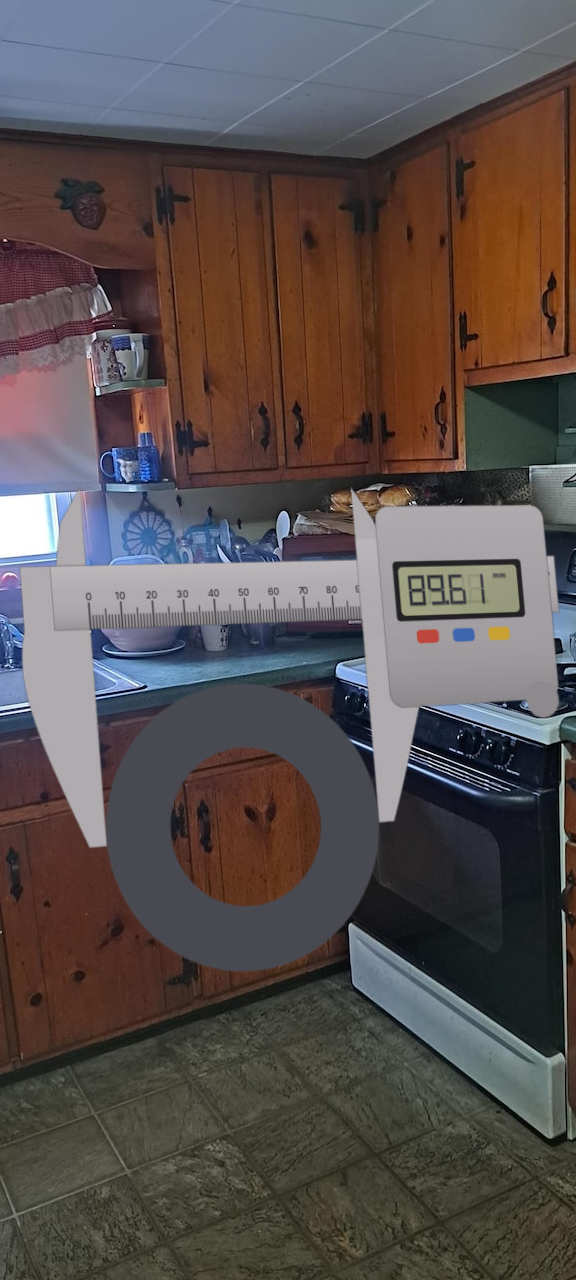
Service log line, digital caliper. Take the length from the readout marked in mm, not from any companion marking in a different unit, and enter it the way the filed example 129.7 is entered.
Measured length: 89.61
